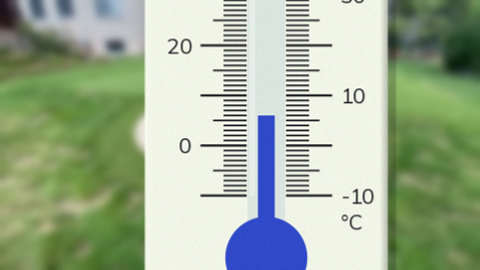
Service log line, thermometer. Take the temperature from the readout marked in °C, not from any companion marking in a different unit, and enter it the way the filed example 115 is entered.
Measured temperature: 6
